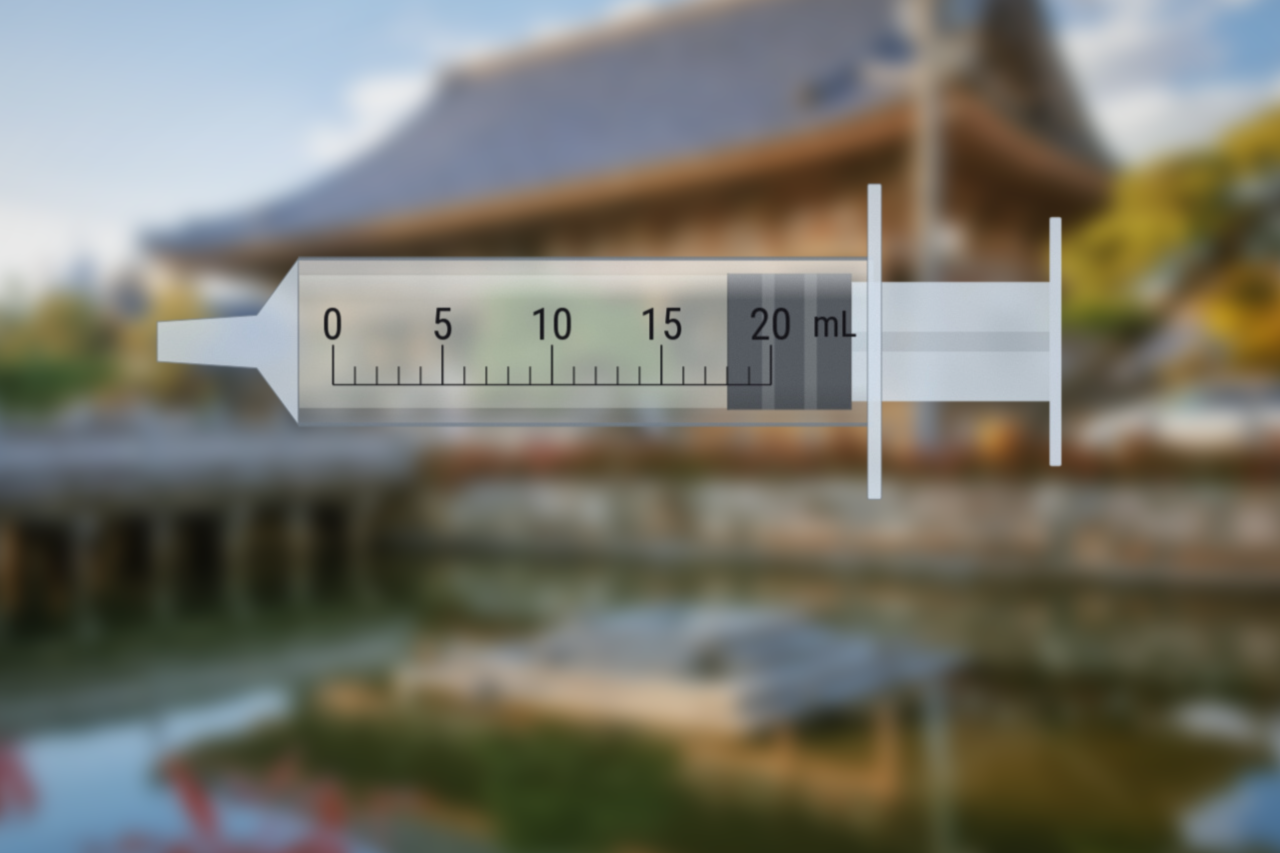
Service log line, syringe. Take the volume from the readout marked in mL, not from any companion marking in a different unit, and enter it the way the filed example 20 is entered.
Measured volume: 18
